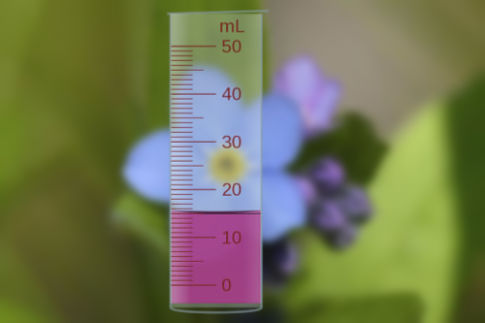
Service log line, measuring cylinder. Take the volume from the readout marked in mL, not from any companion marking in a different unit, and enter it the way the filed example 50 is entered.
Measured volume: 15
